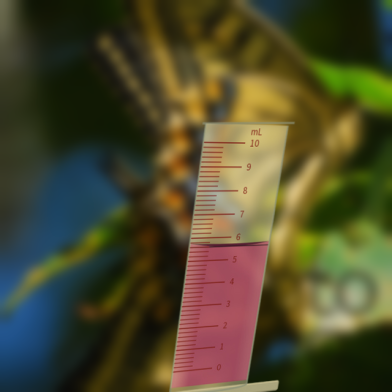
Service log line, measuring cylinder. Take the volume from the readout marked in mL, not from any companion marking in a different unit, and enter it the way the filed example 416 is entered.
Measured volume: 5.6
